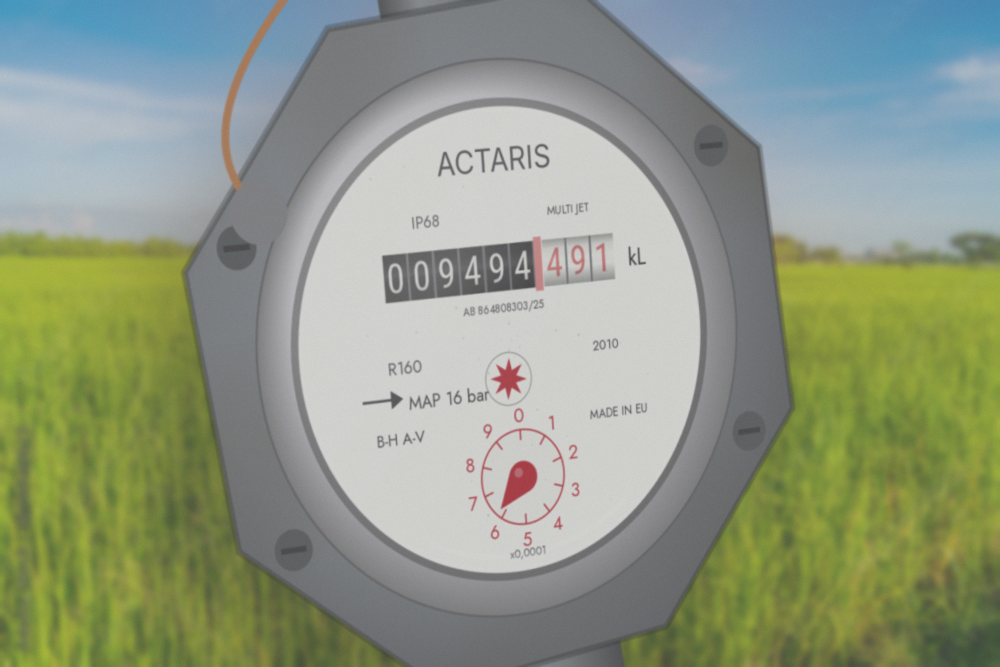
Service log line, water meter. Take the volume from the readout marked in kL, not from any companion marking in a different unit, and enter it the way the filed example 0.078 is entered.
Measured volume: 9494.4916
